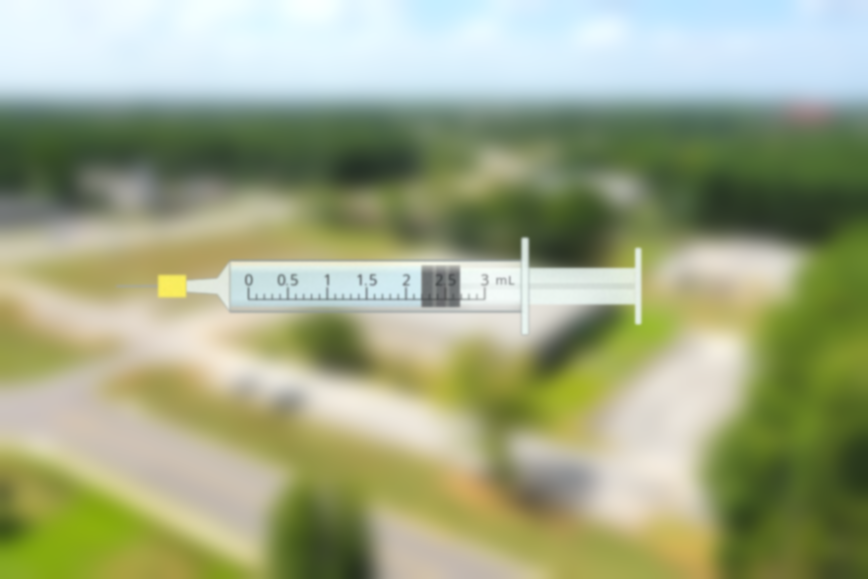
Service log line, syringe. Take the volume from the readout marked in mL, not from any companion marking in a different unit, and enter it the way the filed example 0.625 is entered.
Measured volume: 2.2
